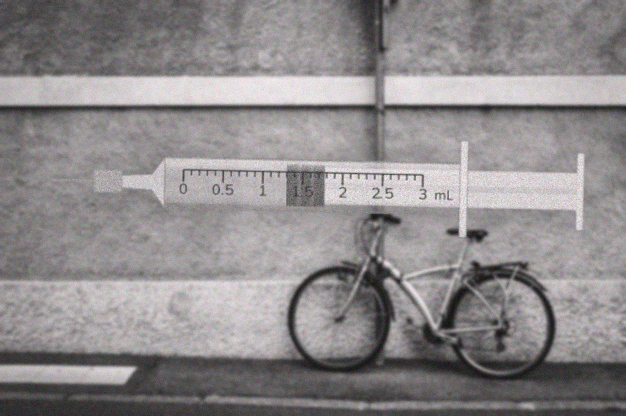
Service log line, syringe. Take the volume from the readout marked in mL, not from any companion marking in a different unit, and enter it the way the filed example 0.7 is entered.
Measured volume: 1.3
